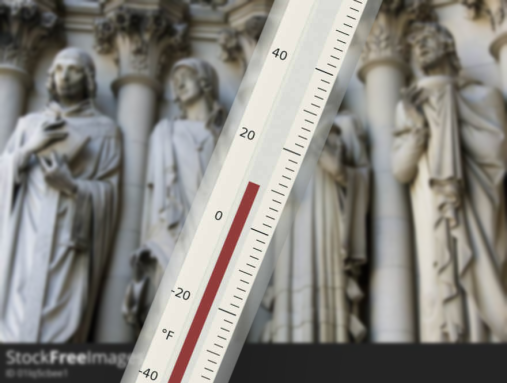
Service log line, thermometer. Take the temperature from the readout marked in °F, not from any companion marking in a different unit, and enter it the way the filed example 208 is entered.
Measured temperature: 10
